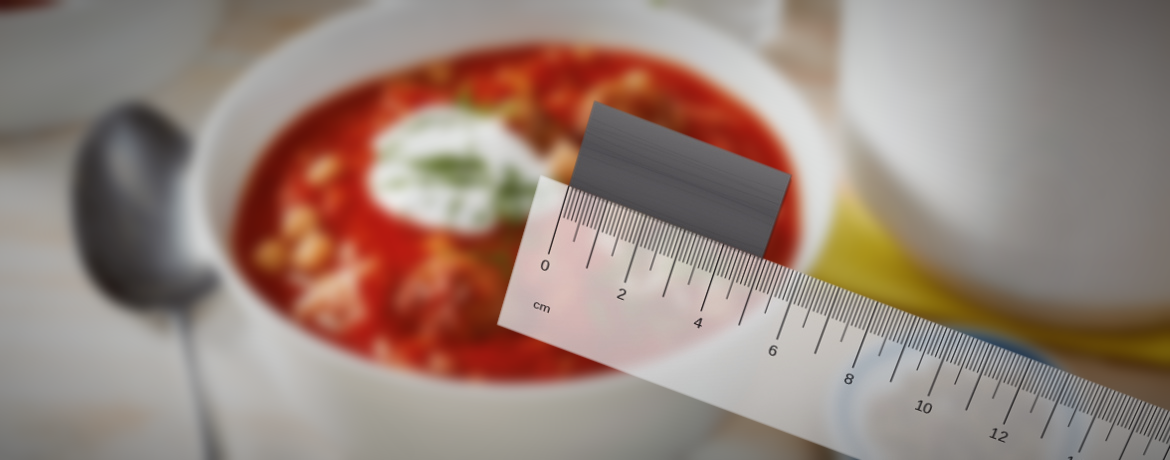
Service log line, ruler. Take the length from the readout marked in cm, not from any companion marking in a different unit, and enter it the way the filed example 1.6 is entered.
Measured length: 5
